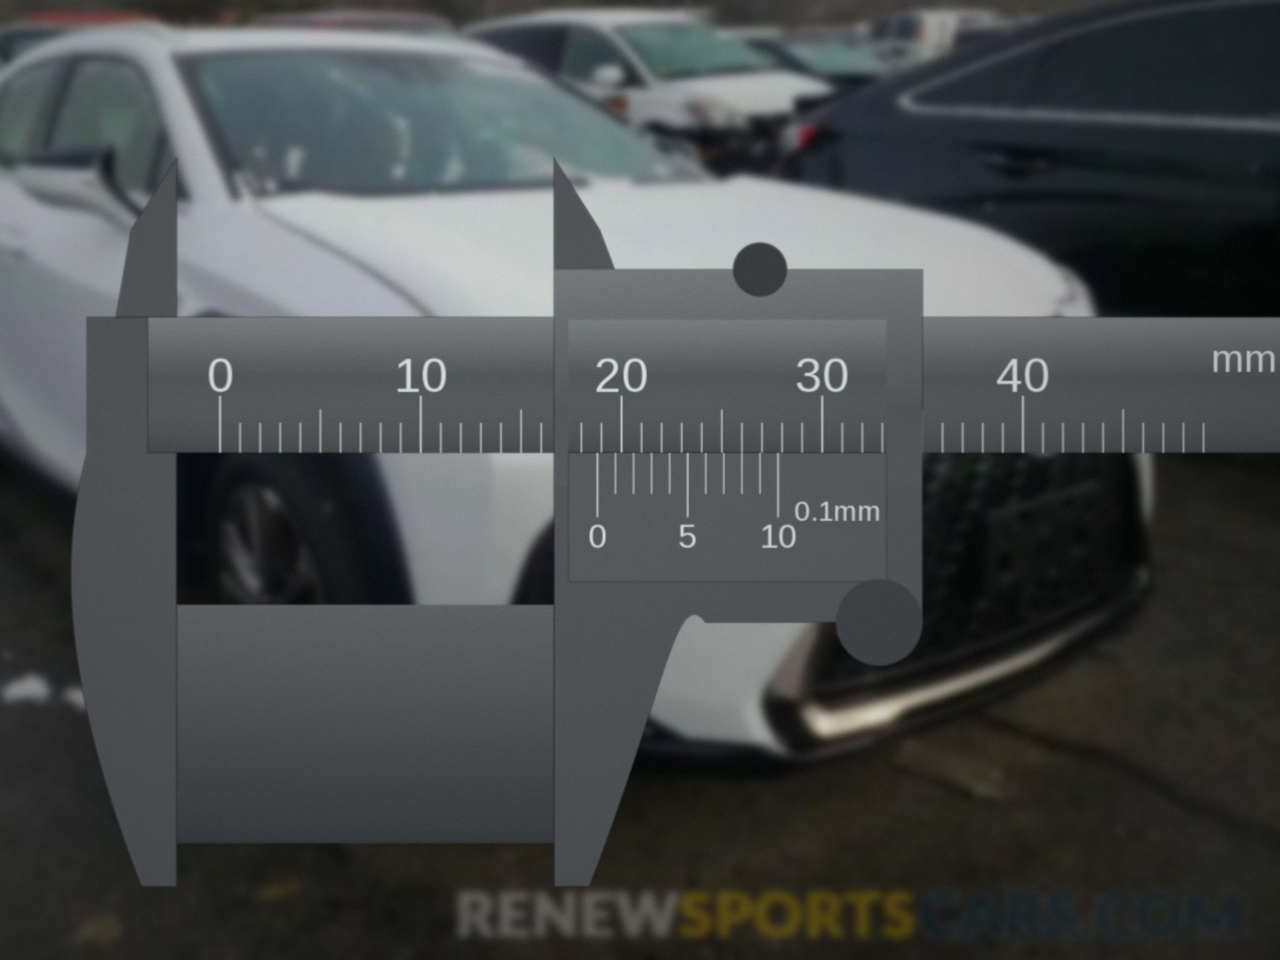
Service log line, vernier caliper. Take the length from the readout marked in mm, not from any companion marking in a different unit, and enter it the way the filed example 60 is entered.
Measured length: 18.8
